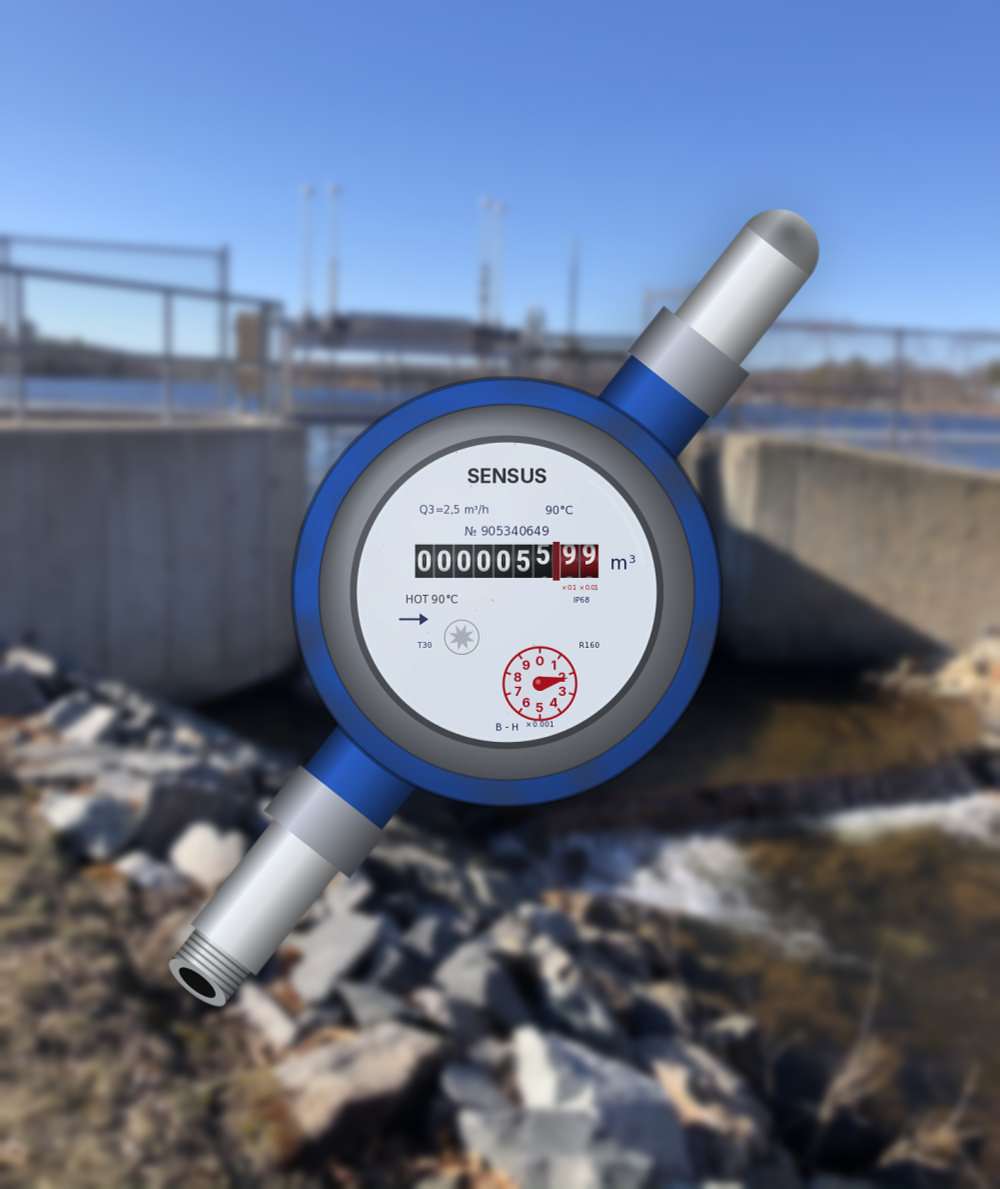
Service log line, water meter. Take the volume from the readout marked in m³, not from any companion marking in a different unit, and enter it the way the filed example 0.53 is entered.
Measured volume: 55.992
